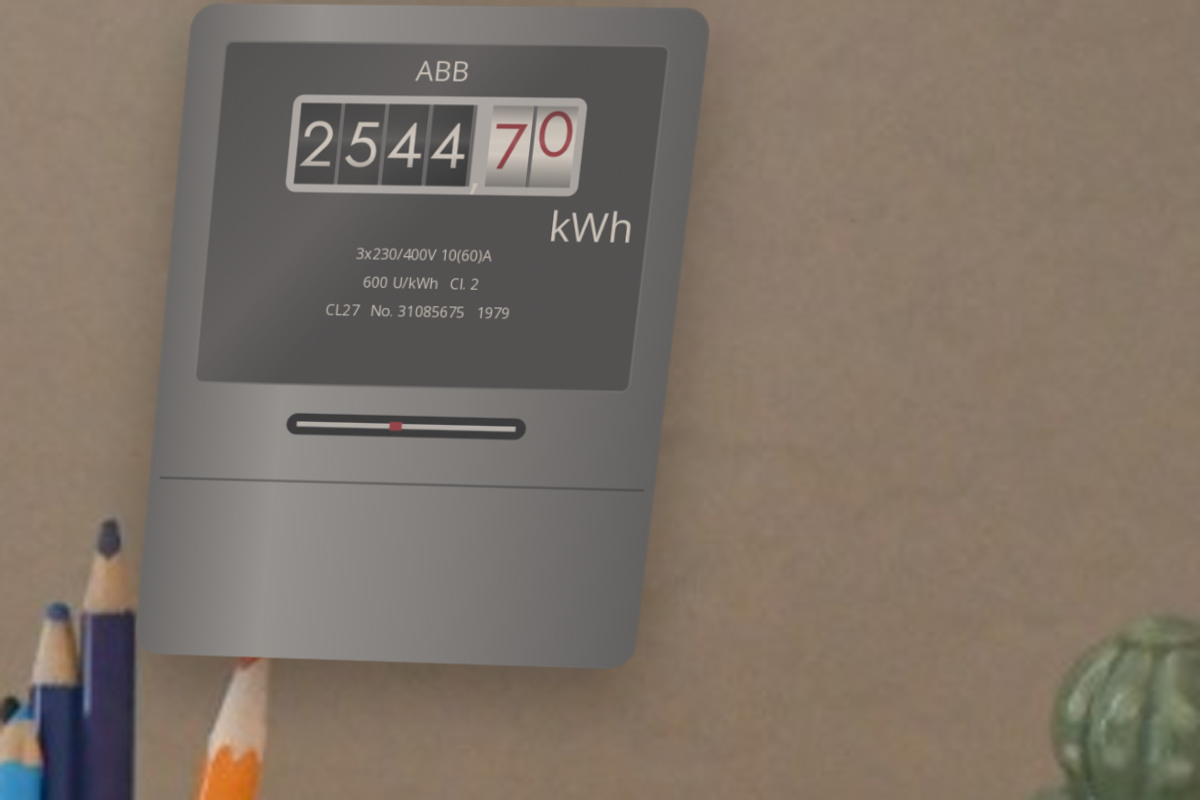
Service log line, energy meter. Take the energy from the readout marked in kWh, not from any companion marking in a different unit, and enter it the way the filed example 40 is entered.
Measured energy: 2544.70
